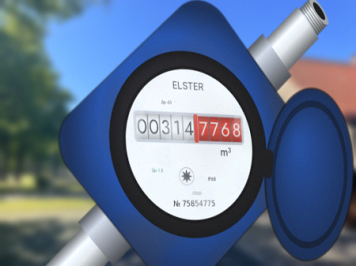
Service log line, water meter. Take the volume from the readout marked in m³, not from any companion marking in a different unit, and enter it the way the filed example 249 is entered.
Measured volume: 314.7768
